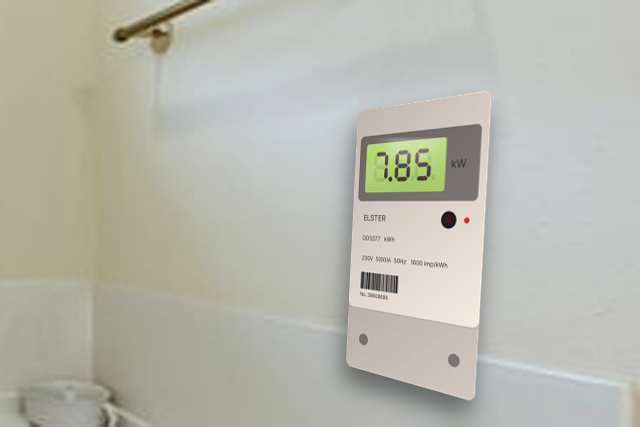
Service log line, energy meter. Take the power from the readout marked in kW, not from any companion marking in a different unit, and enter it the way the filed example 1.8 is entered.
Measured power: 7.85
